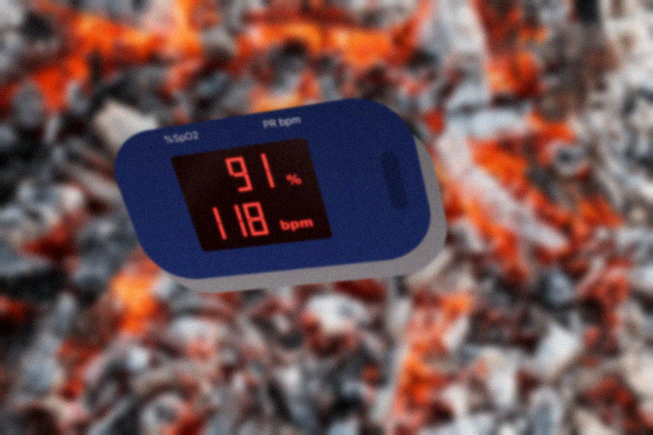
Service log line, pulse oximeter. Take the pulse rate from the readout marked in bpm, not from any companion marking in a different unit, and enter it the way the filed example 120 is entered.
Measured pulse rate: 118
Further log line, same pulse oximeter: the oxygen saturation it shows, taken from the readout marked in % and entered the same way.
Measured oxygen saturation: 91
